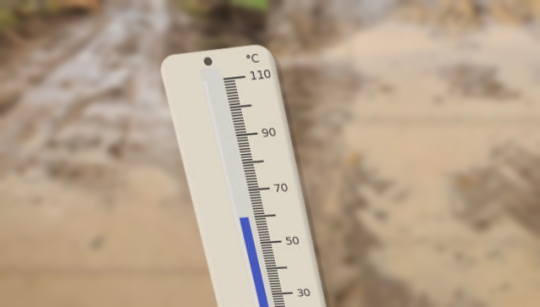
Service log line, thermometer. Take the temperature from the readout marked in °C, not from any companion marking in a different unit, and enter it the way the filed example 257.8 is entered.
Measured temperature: 60
